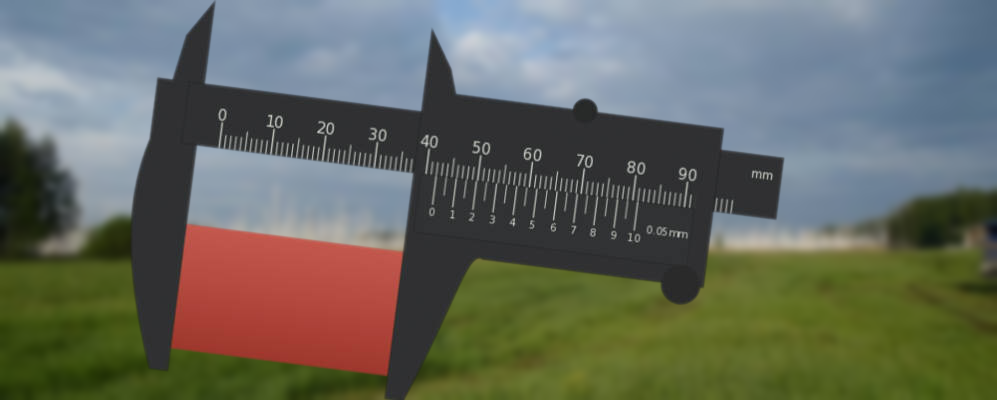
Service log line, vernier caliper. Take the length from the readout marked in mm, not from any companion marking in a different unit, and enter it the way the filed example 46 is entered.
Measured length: 42.0
